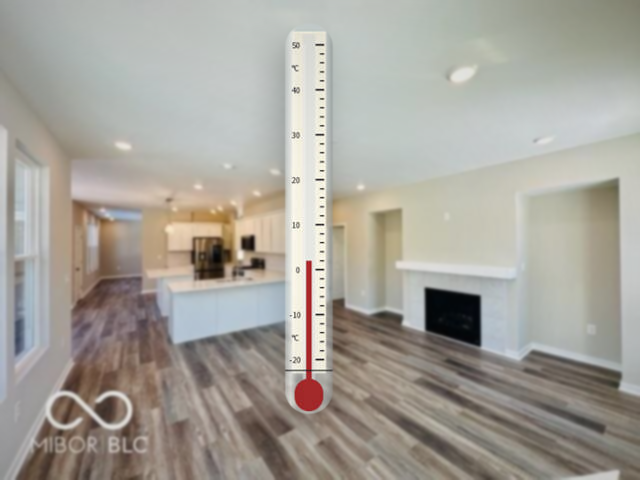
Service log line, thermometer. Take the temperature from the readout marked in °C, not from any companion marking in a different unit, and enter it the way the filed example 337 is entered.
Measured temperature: 2
